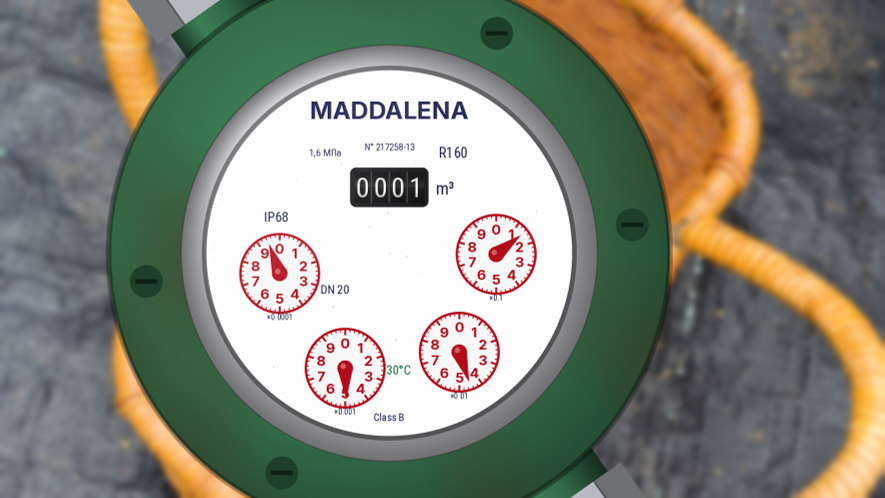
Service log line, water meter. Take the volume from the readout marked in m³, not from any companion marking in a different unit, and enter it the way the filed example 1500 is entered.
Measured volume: 1.1449
